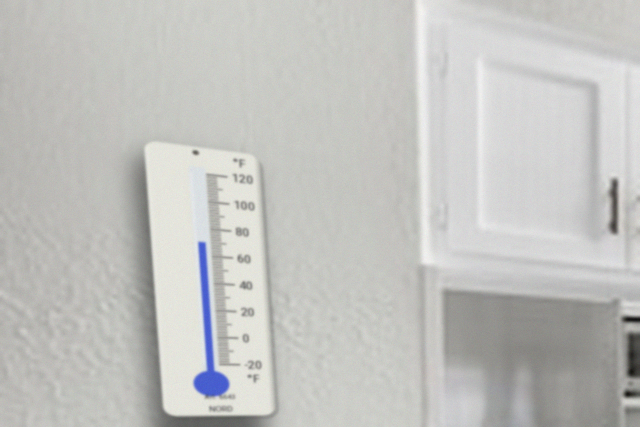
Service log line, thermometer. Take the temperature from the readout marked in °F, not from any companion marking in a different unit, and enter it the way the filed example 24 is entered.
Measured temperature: 70
